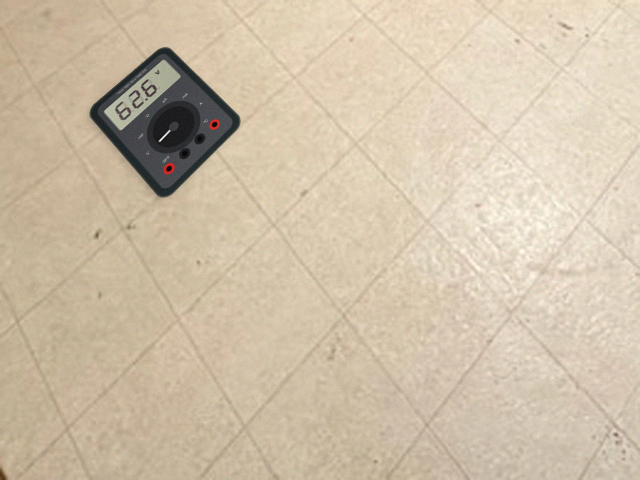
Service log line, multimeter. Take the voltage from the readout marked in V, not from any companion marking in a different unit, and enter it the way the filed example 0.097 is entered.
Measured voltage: 62.6
